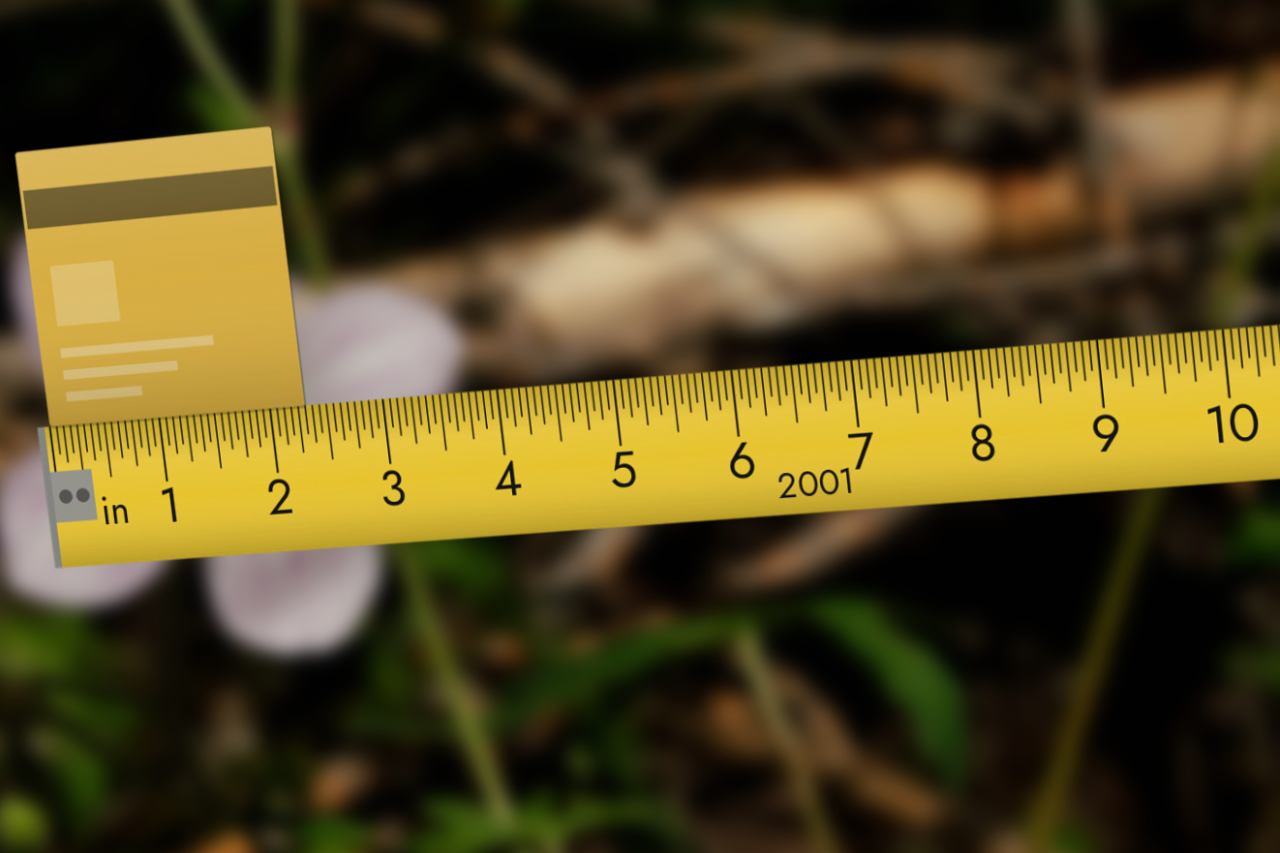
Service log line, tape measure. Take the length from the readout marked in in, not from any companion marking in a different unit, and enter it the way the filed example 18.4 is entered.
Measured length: 2.3125
